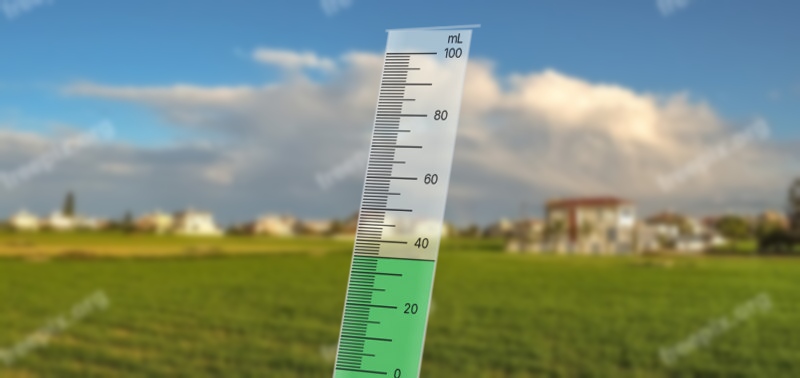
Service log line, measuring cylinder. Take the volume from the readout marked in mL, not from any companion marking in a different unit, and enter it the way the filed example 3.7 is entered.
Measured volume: 35
